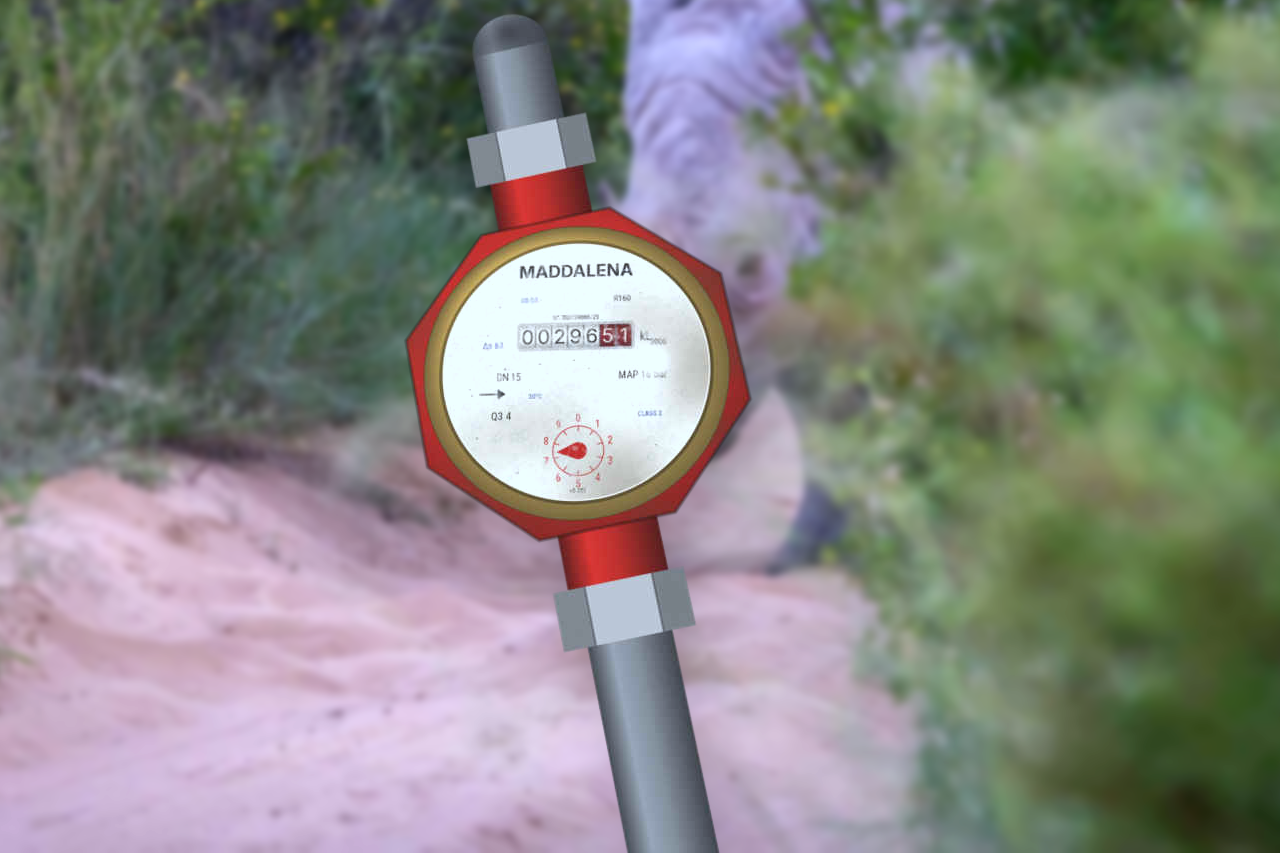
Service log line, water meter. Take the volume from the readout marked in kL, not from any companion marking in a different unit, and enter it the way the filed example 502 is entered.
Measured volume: 296.517
